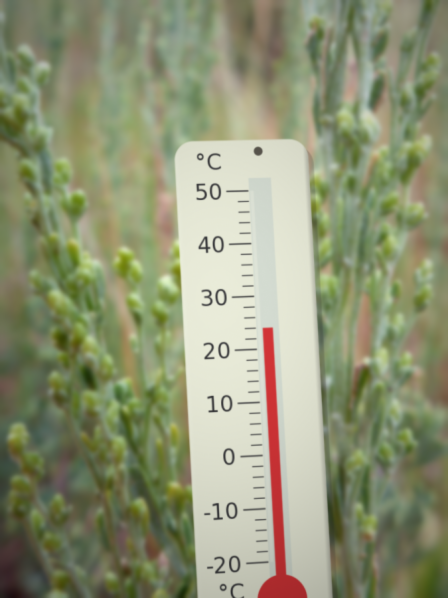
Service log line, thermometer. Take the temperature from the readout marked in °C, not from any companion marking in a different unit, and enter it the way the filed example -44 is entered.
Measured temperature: 24
